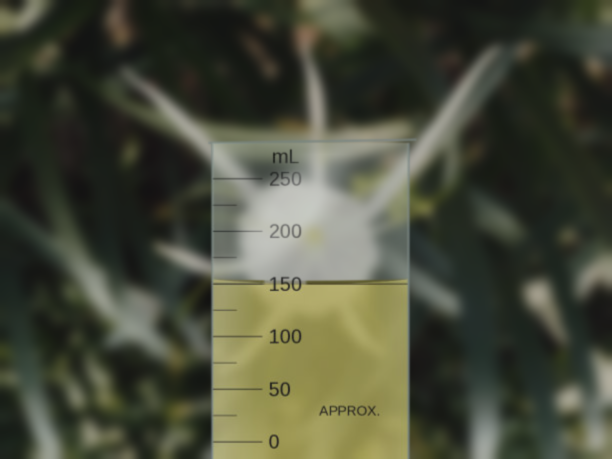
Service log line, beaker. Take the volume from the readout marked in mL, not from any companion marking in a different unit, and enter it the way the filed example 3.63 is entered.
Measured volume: 150
